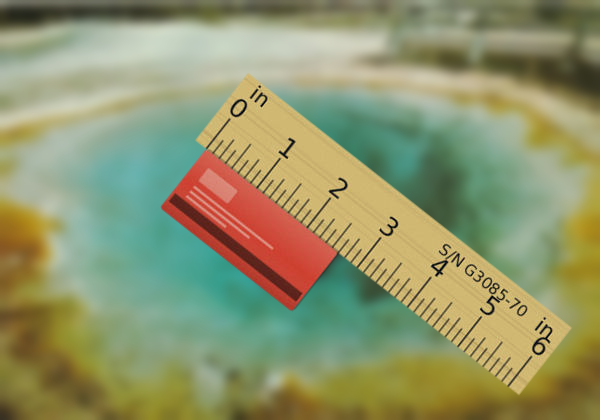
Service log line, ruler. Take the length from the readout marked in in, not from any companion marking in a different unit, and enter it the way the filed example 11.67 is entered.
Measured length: 2.625
